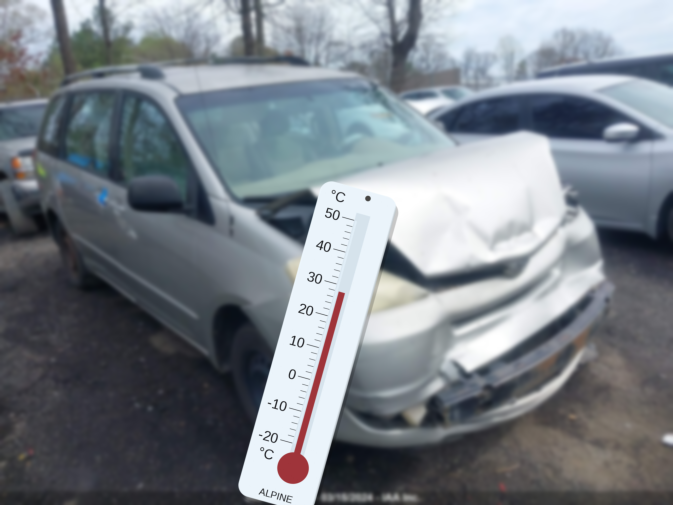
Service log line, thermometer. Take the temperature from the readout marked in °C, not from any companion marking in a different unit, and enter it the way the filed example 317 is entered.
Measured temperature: 28
